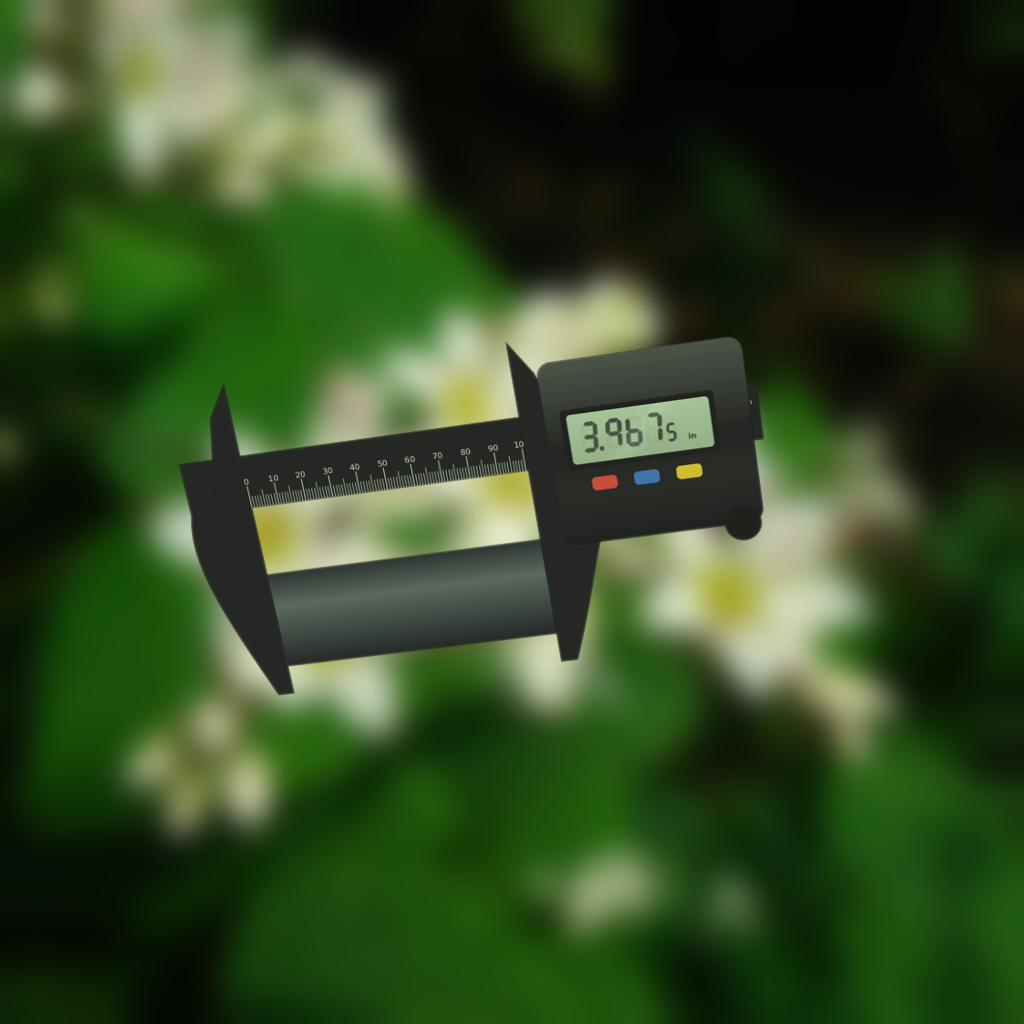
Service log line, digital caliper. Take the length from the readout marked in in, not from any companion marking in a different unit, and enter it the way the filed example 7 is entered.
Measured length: 3.9675
